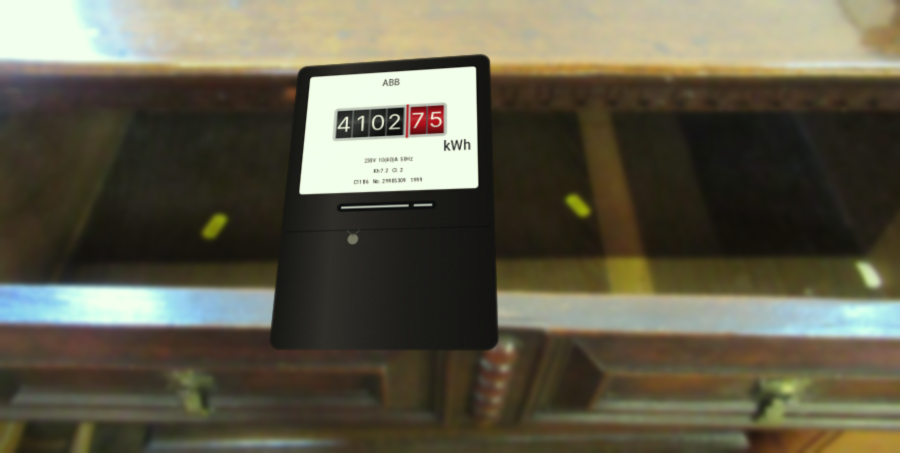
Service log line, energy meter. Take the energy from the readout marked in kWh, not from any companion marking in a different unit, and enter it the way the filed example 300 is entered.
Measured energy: 4102.75
